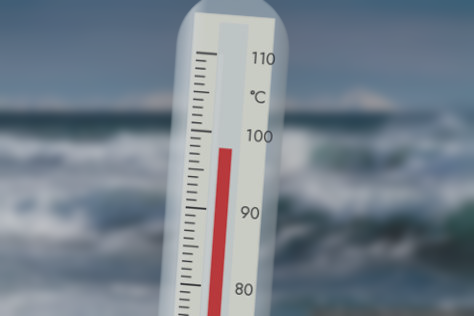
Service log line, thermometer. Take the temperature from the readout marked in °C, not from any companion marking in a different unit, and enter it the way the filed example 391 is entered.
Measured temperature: 98
